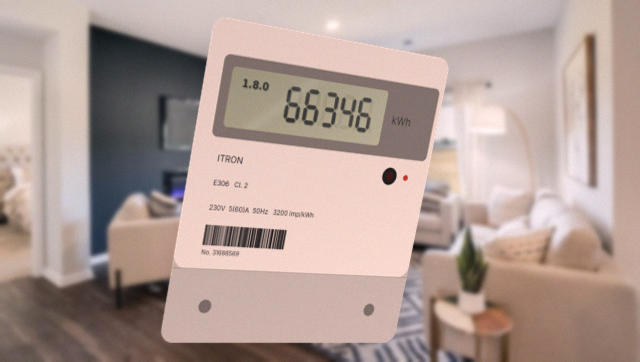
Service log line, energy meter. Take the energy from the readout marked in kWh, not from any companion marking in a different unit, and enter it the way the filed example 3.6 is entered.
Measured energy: 66346
